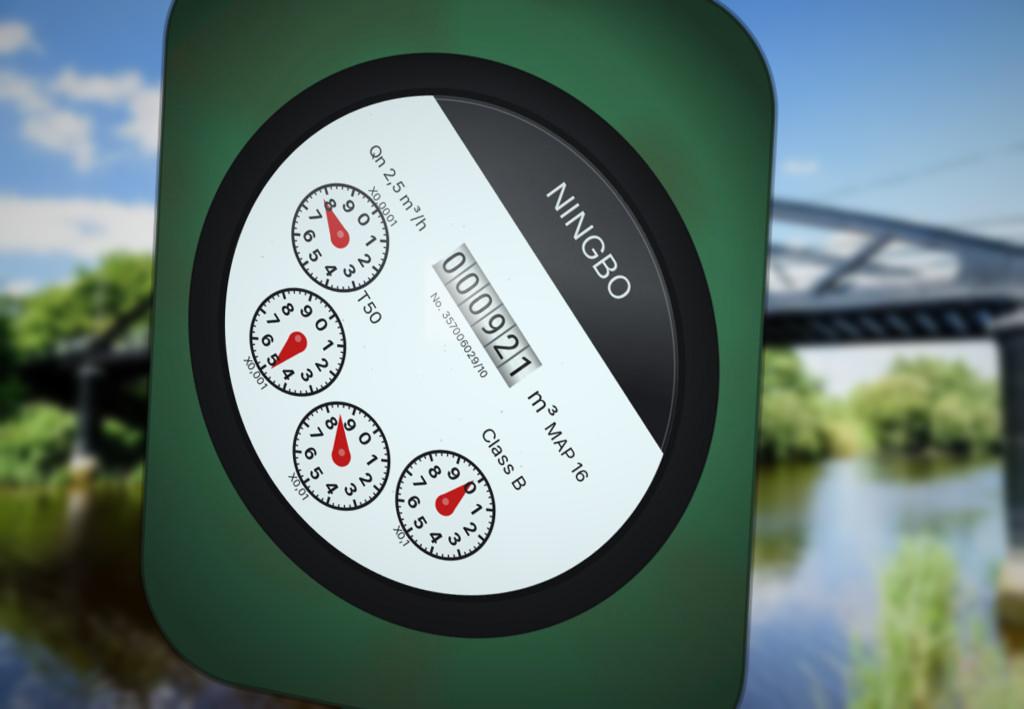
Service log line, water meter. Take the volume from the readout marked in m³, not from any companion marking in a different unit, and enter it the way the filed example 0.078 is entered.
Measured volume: 920.9847
